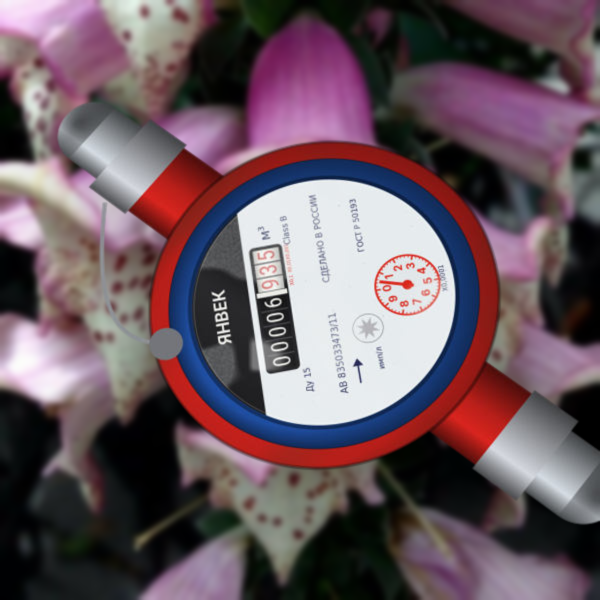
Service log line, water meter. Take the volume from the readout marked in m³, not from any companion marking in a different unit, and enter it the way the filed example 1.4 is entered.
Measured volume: 6.9350
